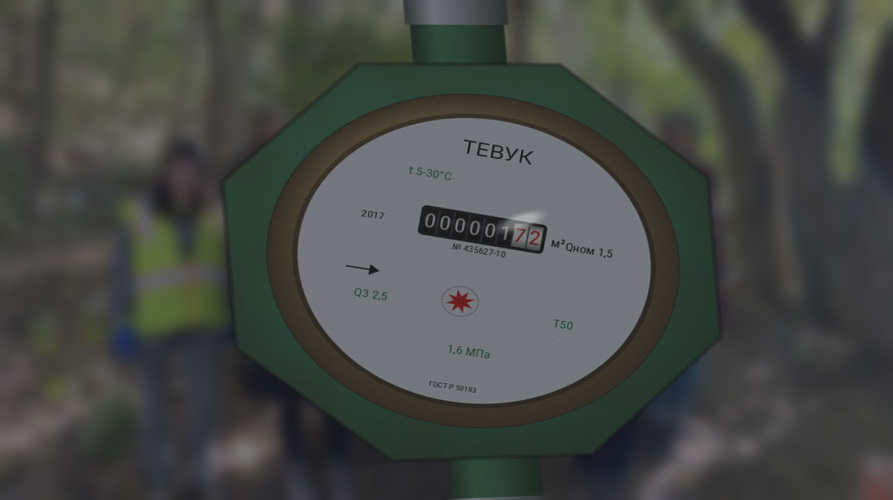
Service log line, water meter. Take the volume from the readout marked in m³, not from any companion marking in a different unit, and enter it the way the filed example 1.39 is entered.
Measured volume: 1.72
